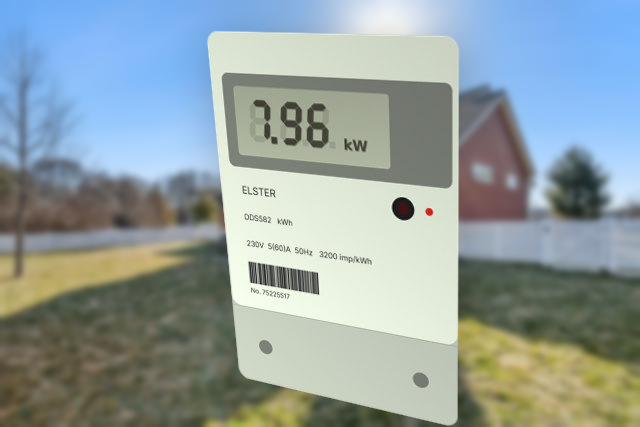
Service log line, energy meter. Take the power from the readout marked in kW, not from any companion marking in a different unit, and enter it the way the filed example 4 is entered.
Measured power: 7.96
